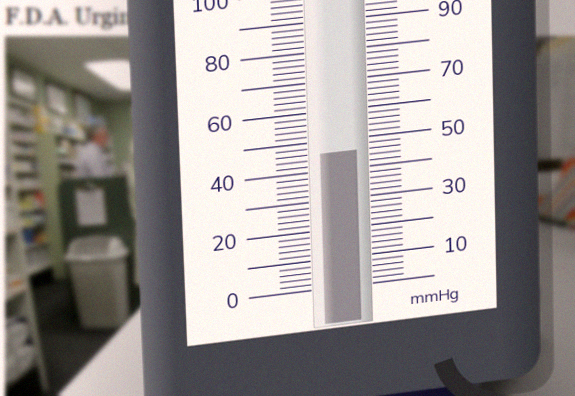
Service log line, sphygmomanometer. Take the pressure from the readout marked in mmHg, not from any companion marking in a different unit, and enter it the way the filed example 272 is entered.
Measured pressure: 46
